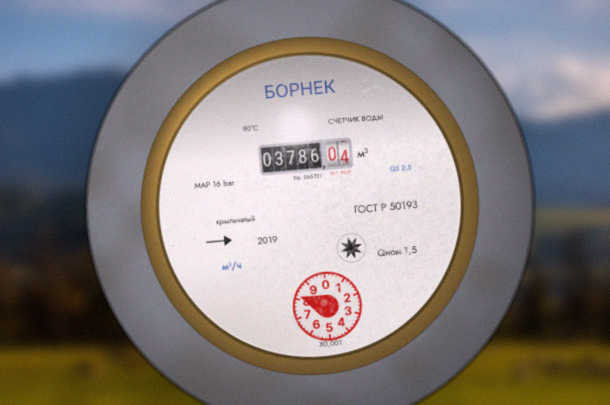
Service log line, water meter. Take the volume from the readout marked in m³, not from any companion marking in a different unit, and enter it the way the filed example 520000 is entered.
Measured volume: 3786.038
